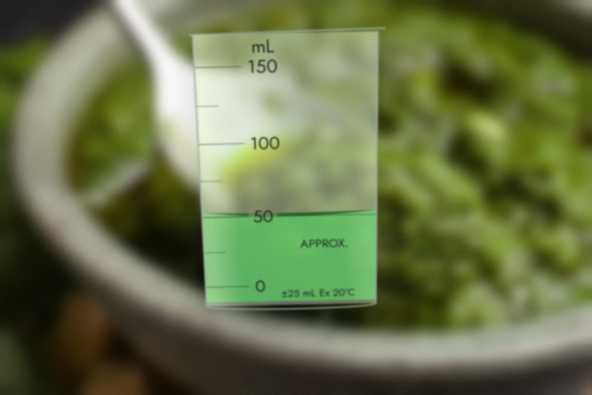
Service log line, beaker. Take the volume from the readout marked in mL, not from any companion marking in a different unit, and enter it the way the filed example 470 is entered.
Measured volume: 50
